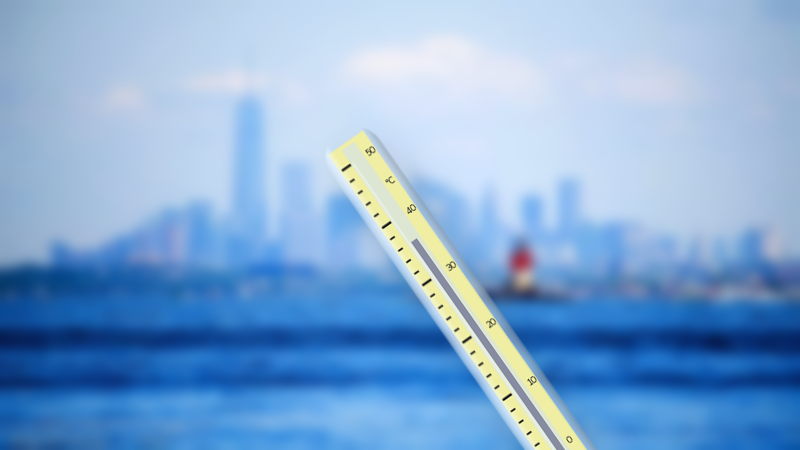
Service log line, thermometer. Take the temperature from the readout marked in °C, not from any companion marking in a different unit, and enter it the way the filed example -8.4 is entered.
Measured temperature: 36
